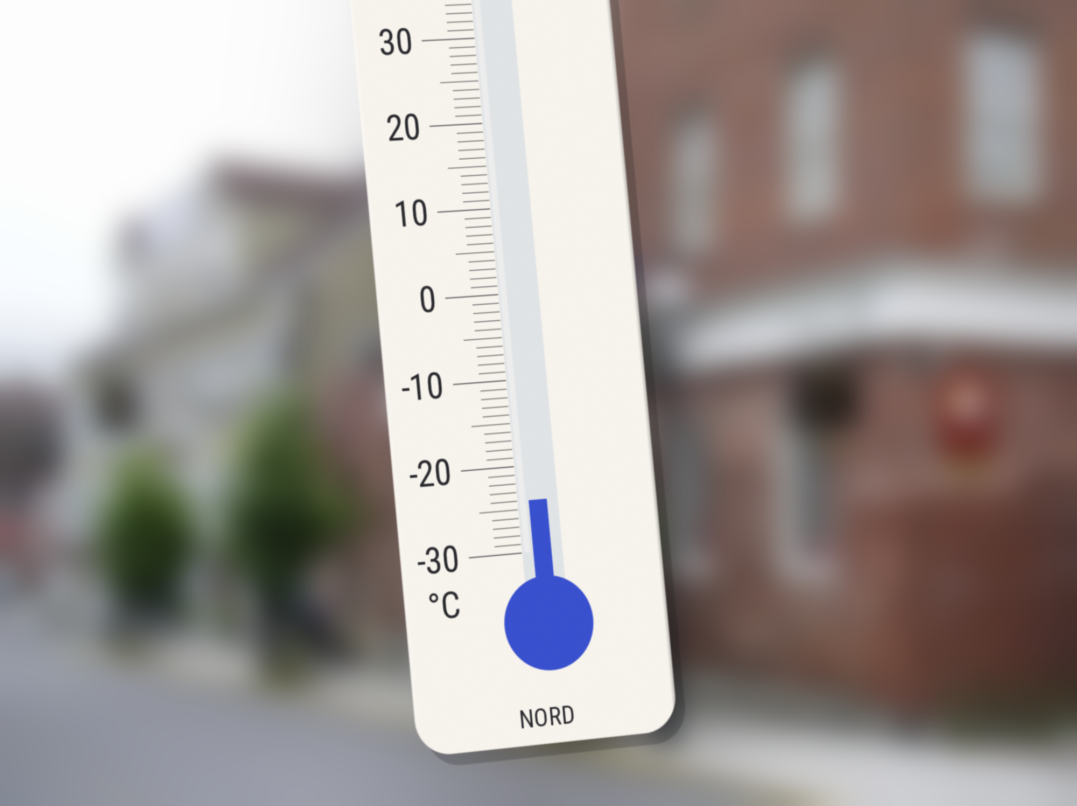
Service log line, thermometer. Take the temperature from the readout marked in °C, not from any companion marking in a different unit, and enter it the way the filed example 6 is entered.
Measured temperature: -24
